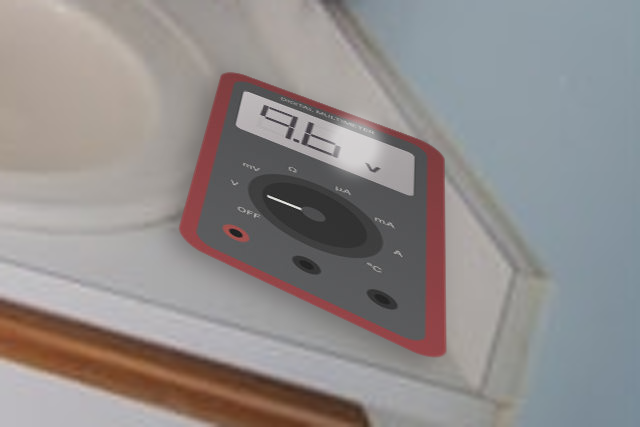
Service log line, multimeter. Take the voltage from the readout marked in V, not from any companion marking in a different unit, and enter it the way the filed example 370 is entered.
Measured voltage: 9.6
